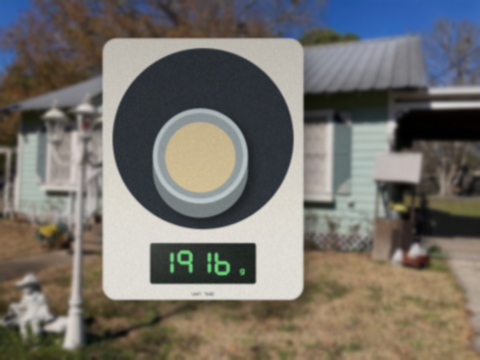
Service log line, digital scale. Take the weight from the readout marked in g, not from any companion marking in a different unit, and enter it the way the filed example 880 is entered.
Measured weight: 1916
